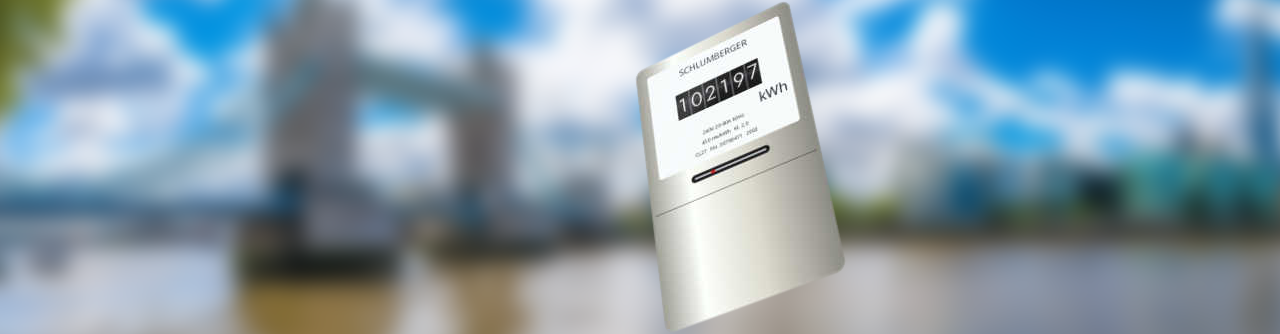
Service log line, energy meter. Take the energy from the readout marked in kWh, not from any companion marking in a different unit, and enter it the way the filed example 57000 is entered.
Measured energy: 102197
